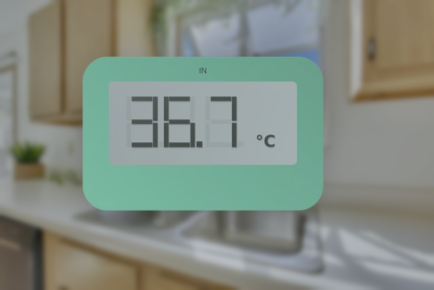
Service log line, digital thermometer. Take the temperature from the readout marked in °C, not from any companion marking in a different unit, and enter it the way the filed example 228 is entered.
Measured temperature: 36.7
